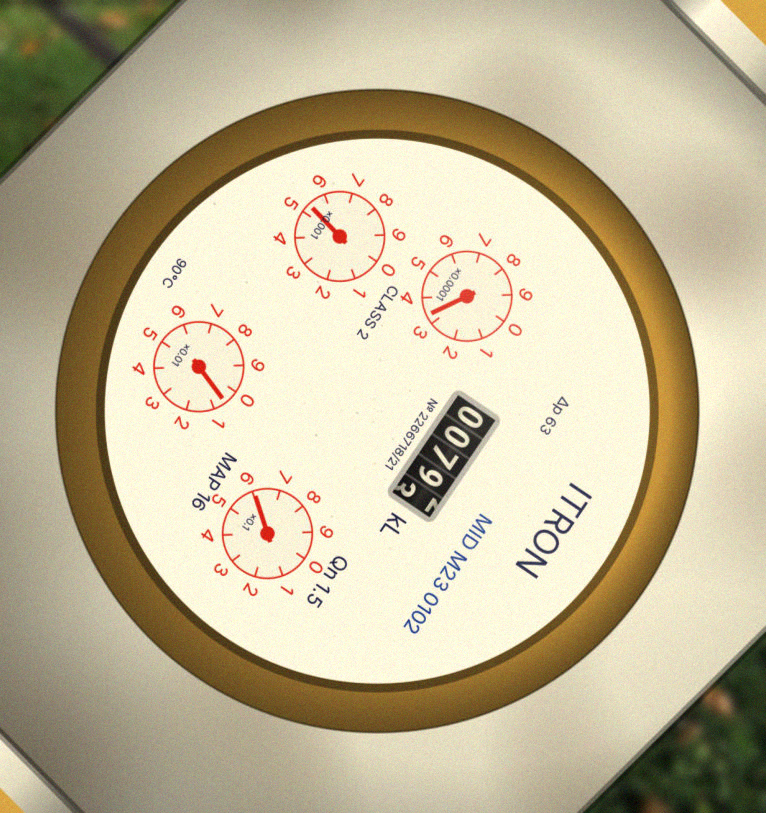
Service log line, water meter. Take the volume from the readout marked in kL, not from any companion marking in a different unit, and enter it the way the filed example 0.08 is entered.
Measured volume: 792.6053
